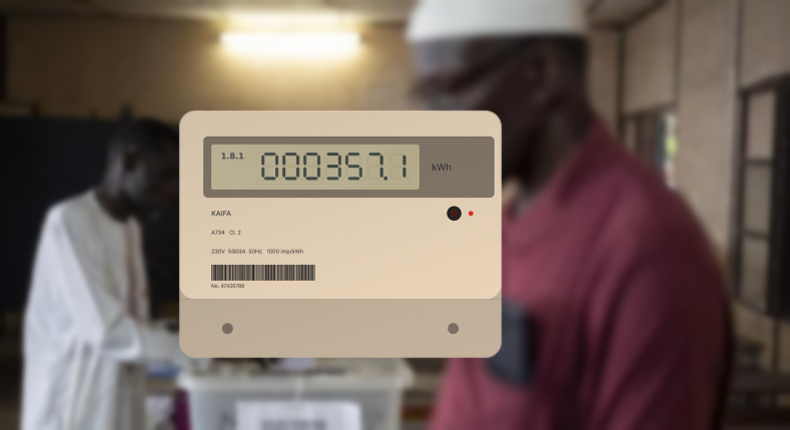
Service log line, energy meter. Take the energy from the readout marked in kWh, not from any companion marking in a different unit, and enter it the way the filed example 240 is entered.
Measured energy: 357.1
